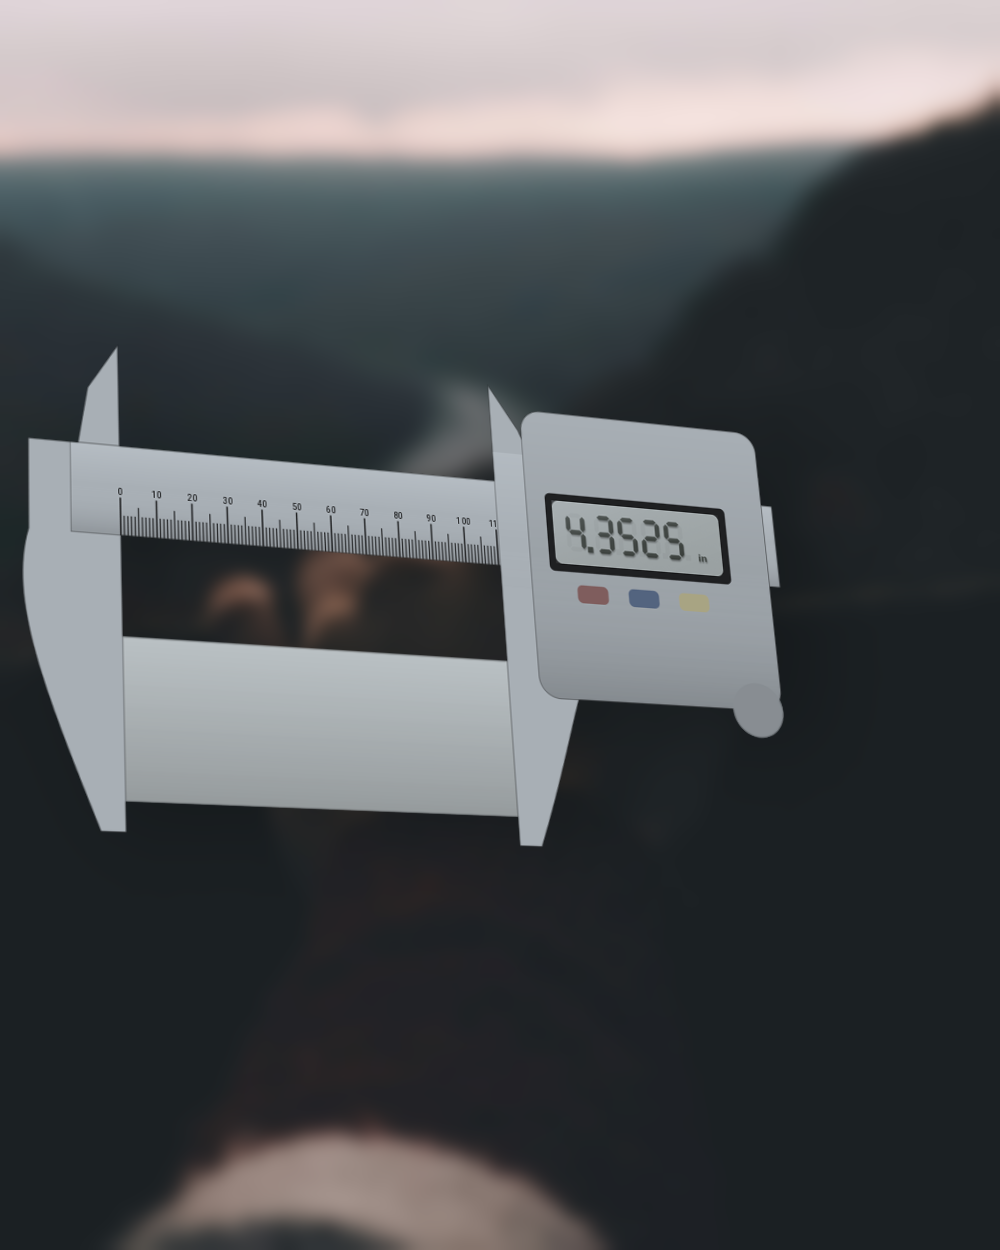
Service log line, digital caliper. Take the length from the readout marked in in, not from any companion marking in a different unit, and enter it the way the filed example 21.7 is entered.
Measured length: 4.3525
